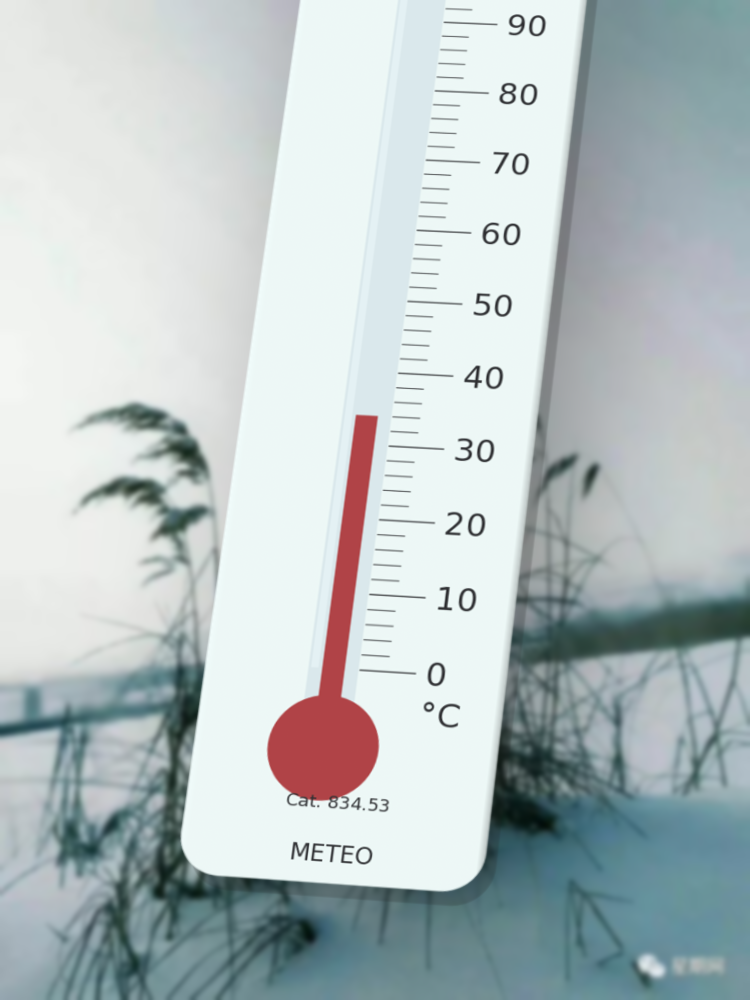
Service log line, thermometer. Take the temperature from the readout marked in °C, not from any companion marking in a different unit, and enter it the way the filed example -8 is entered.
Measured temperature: 34
